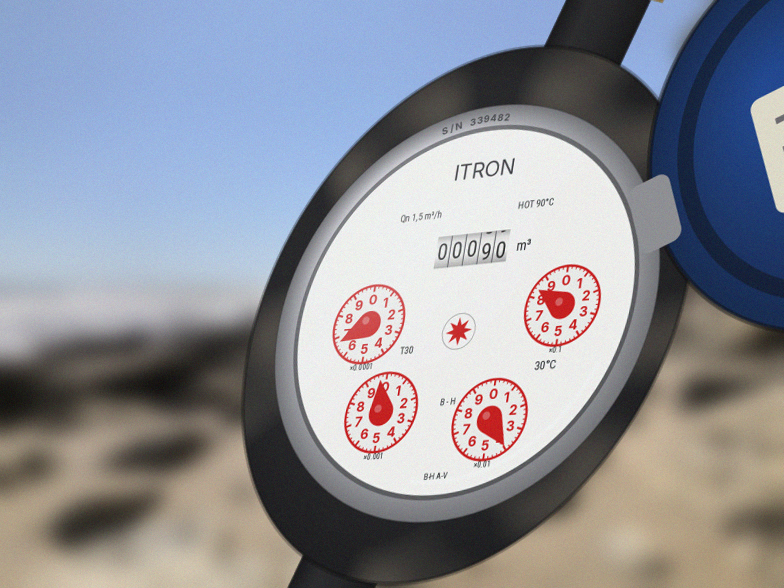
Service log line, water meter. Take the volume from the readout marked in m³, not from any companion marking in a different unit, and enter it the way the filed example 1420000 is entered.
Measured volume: 89.8396
